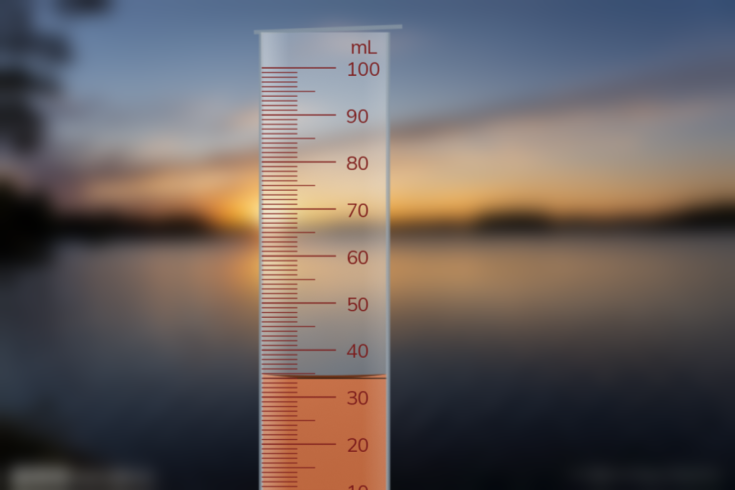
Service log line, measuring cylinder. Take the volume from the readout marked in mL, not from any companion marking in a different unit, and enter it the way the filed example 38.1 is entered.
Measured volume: 34
